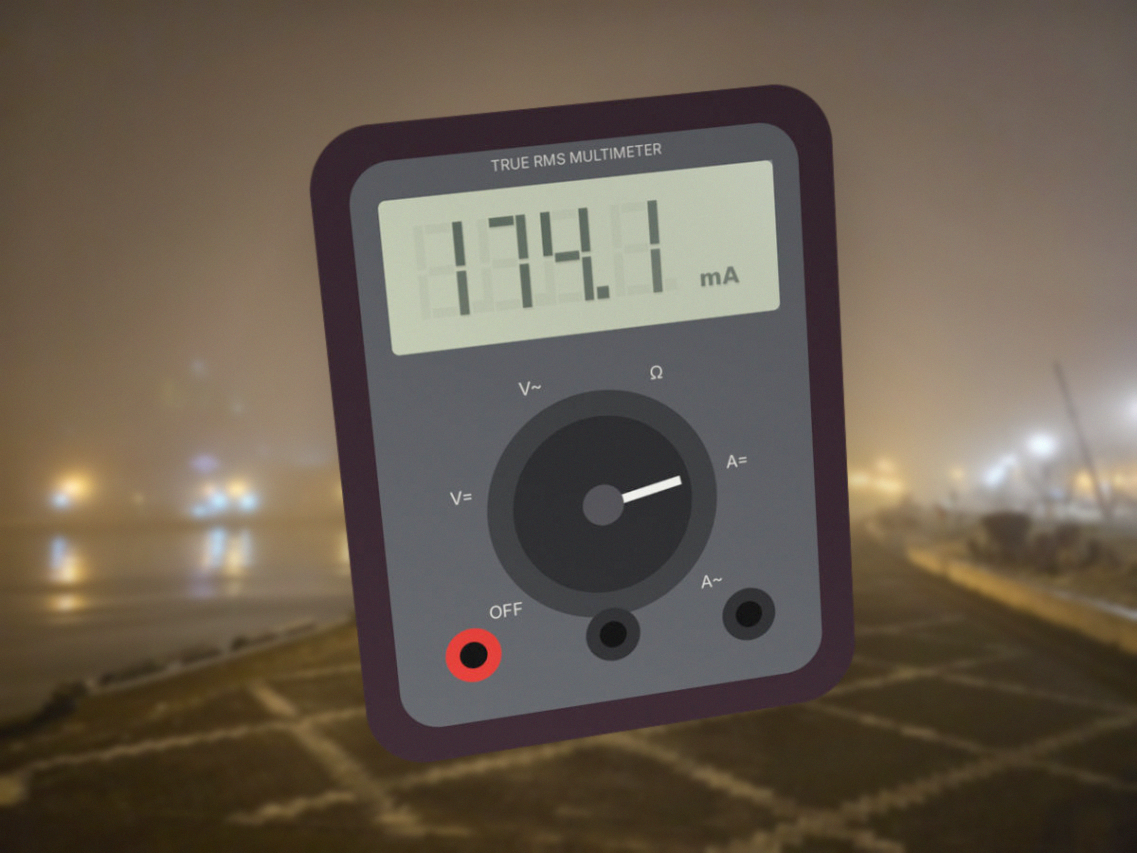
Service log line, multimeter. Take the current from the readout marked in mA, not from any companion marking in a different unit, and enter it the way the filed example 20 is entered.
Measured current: 174.1
